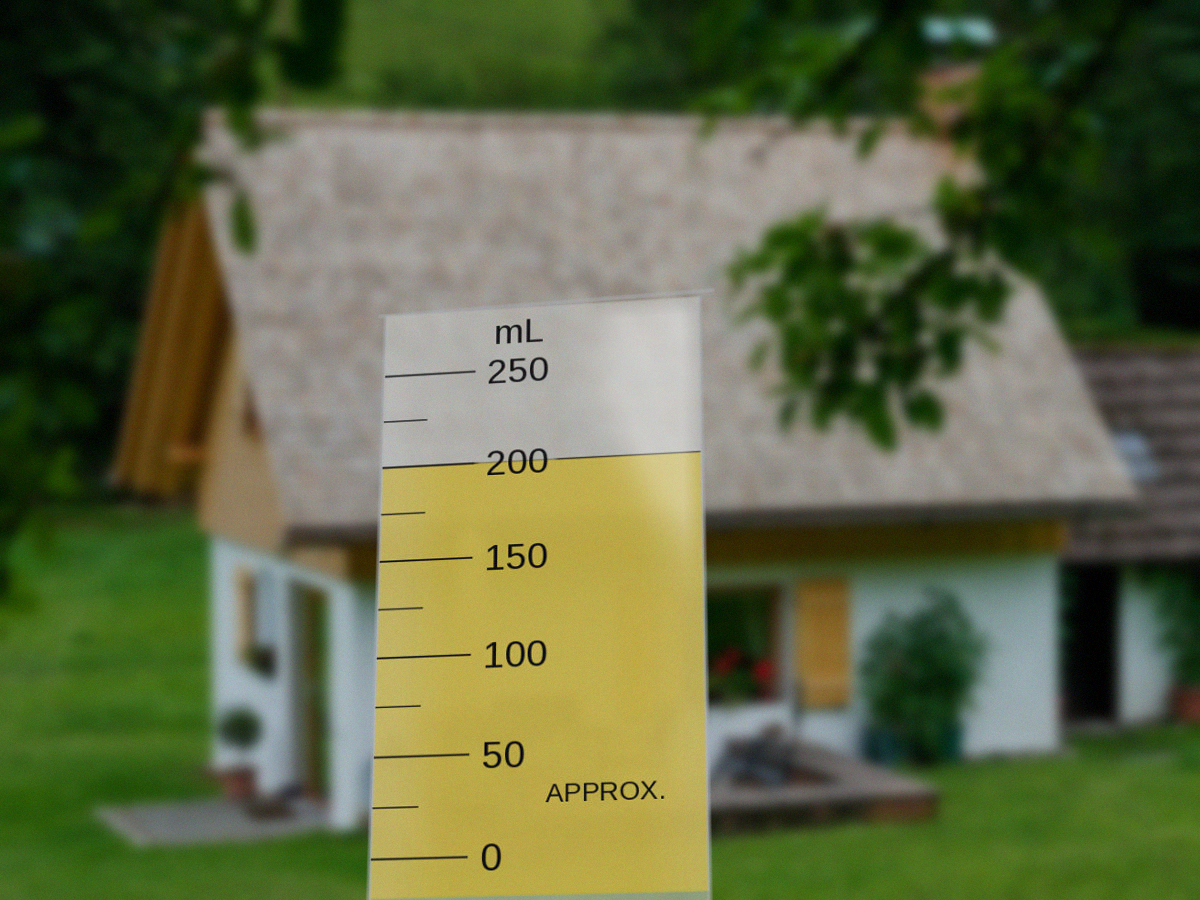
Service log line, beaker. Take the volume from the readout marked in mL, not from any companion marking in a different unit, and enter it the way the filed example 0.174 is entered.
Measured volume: 200
